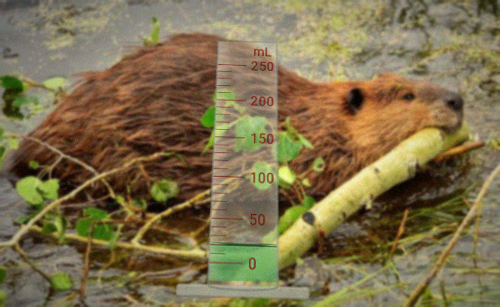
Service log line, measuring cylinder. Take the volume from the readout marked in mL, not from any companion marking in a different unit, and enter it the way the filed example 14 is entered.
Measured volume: 20
